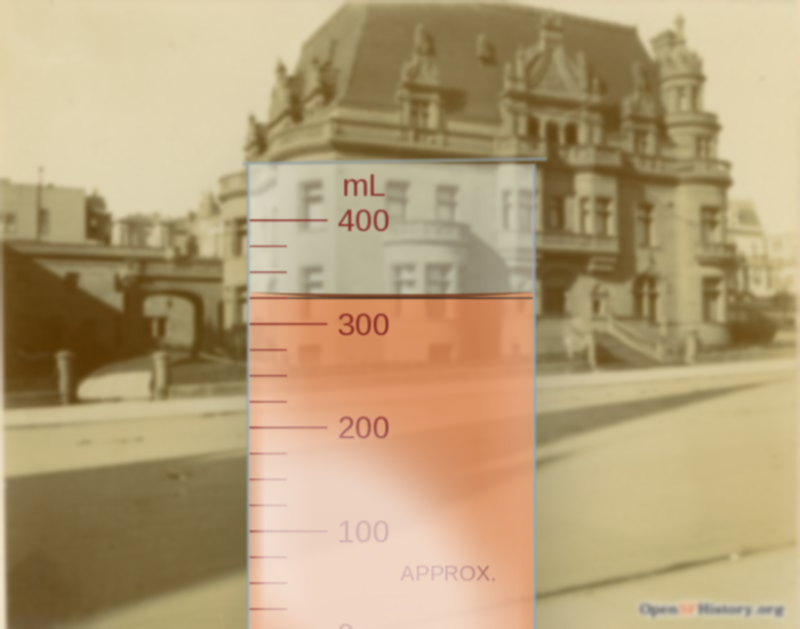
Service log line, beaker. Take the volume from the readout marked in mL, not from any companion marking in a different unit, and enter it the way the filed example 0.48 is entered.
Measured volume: 325
